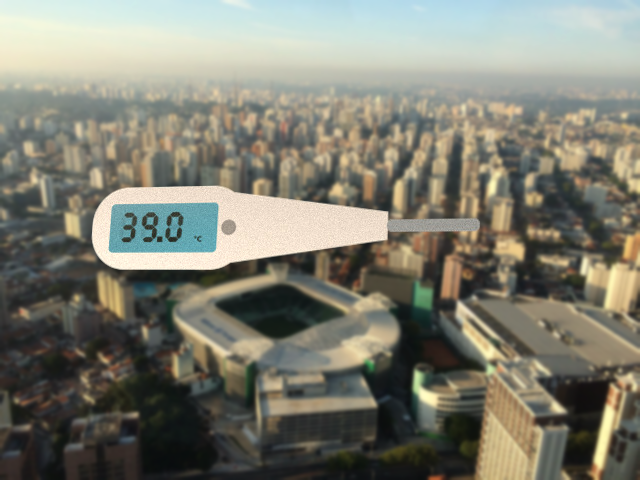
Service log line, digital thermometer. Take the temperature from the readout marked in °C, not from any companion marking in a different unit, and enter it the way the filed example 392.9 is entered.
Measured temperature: 39.0
